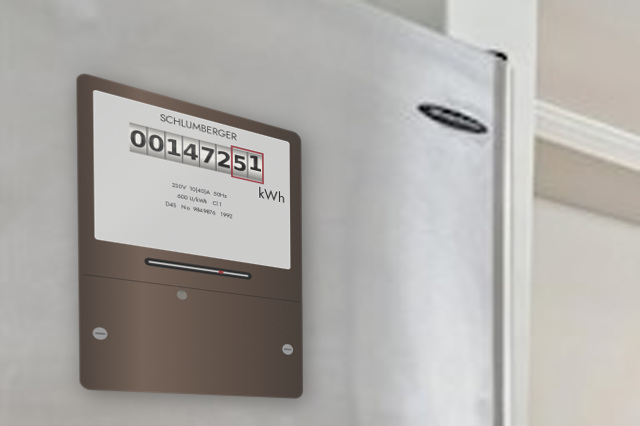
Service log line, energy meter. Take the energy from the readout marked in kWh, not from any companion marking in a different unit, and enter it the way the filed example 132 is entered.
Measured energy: 1472.51
